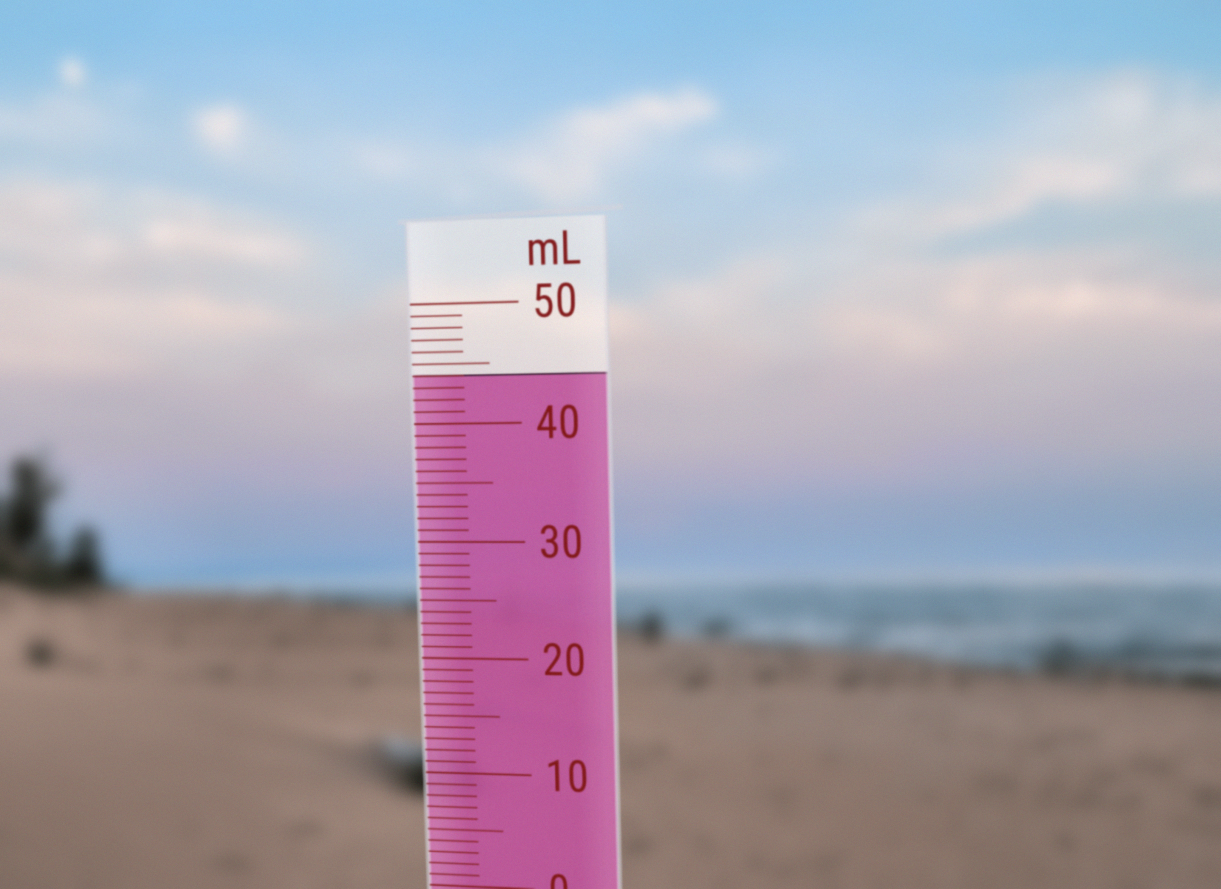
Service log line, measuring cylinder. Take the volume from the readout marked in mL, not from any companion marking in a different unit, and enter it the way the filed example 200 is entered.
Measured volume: 44
